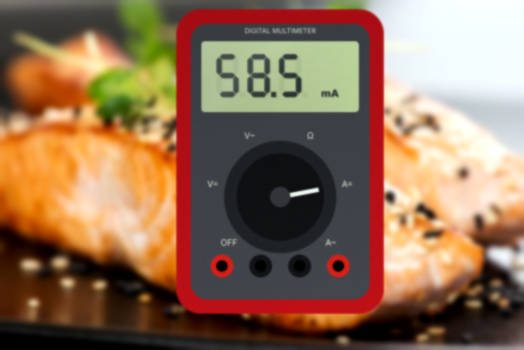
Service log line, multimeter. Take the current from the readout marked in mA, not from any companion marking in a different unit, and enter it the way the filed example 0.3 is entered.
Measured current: 58.5
